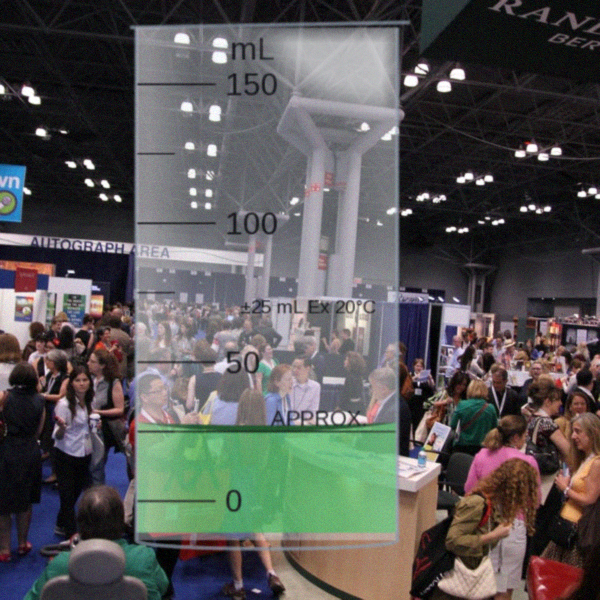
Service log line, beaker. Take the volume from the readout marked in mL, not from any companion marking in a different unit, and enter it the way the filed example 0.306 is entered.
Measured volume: 25
